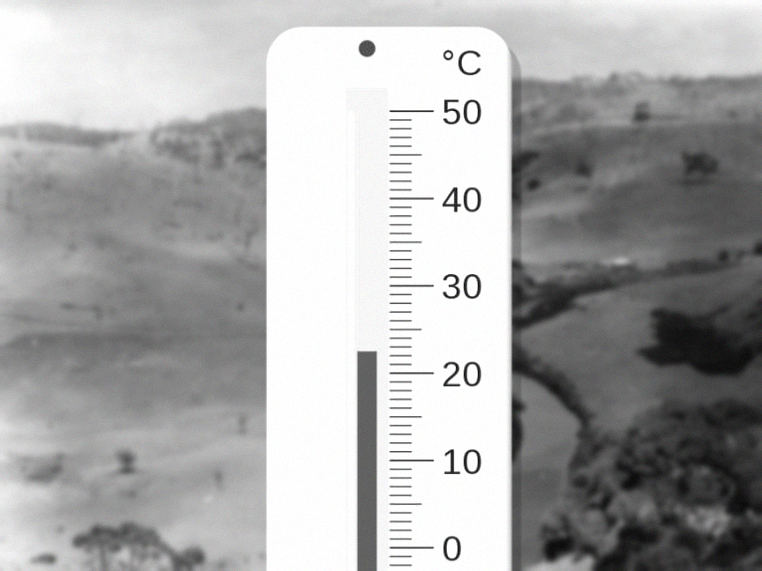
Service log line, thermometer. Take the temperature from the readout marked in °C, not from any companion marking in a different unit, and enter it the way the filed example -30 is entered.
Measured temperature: 22.5
